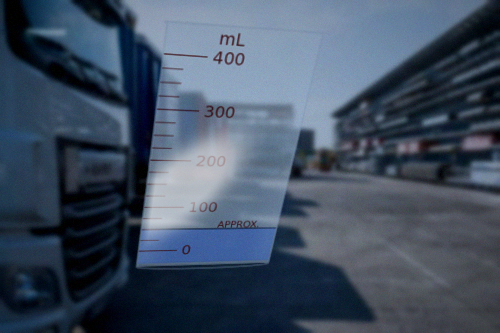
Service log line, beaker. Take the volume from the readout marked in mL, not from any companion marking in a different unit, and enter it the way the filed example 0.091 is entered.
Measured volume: 50
